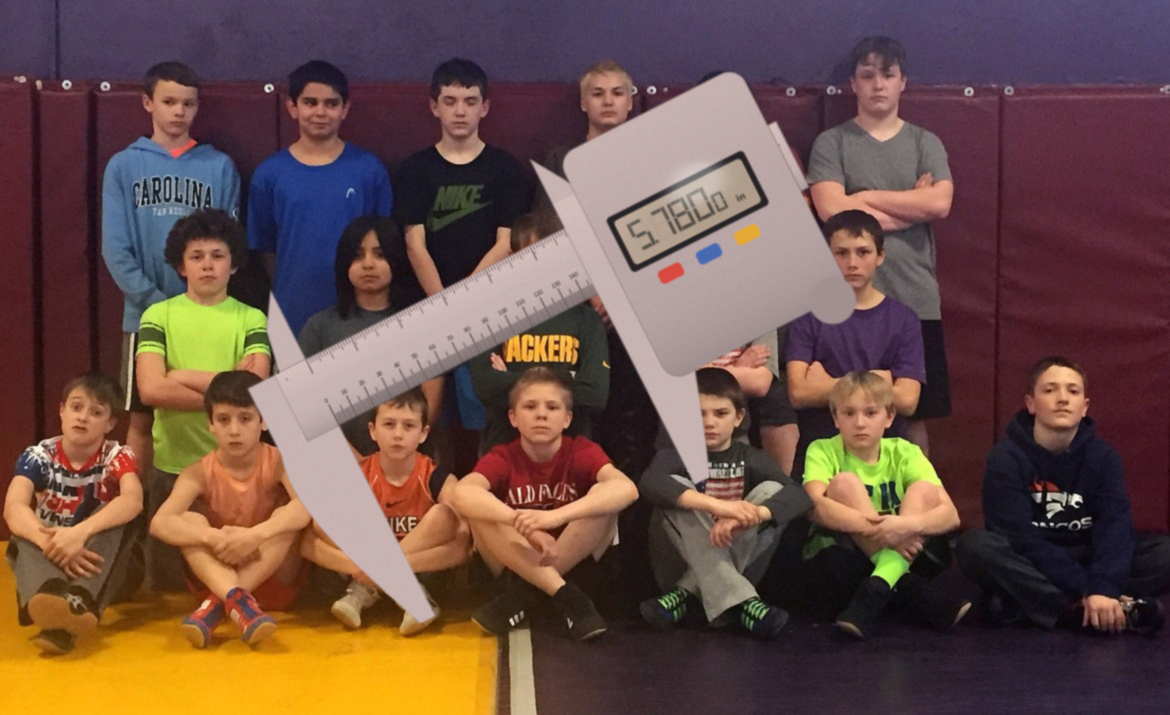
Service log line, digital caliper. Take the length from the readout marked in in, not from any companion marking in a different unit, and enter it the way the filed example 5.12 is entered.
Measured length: 5.7800
